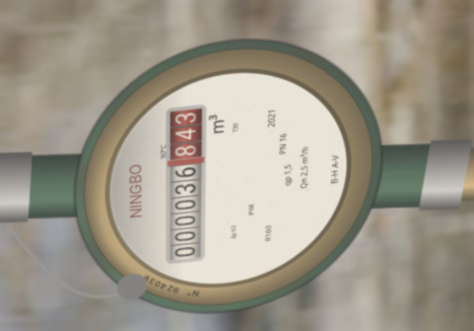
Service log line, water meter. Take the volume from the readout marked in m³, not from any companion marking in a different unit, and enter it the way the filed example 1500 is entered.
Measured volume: 36.843
